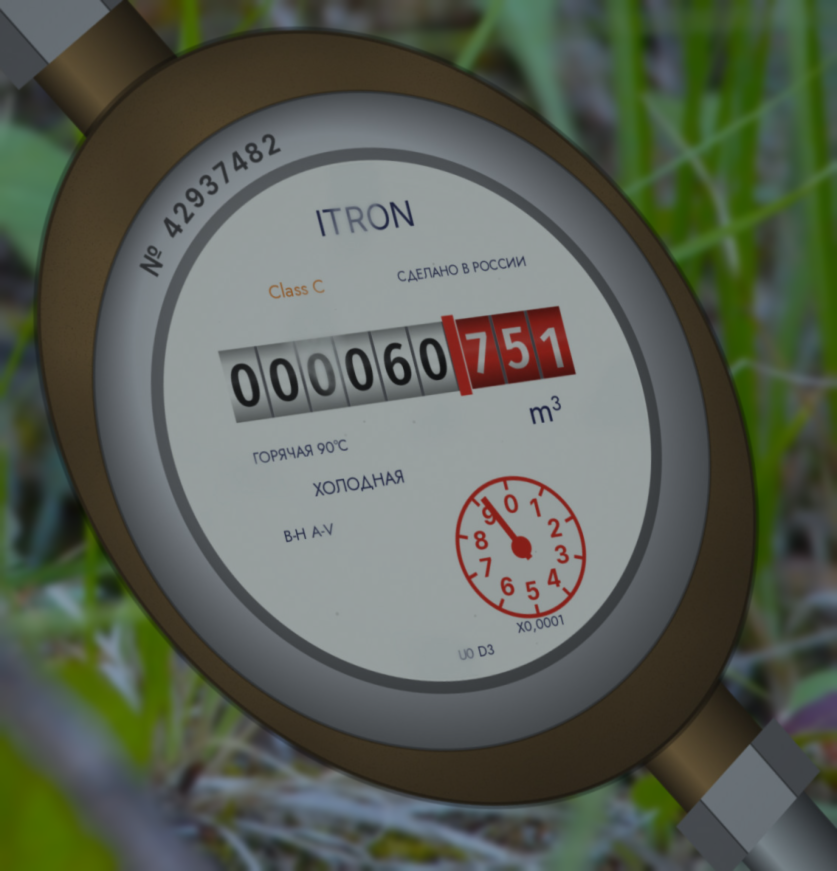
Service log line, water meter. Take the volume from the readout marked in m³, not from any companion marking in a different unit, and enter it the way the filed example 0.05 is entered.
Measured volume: 60.7509
